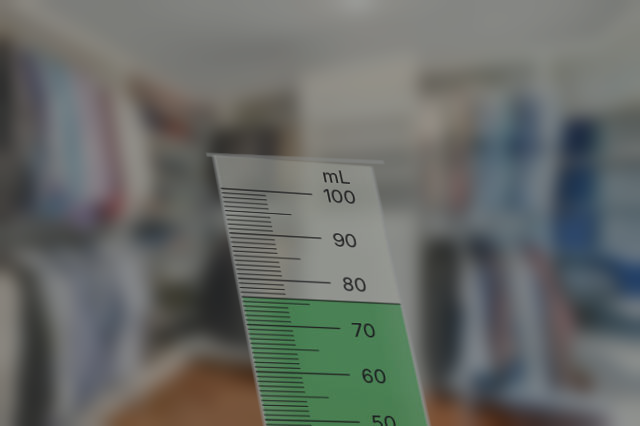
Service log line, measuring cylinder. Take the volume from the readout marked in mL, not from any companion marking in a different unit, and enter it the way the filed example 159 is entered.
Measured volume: 76
